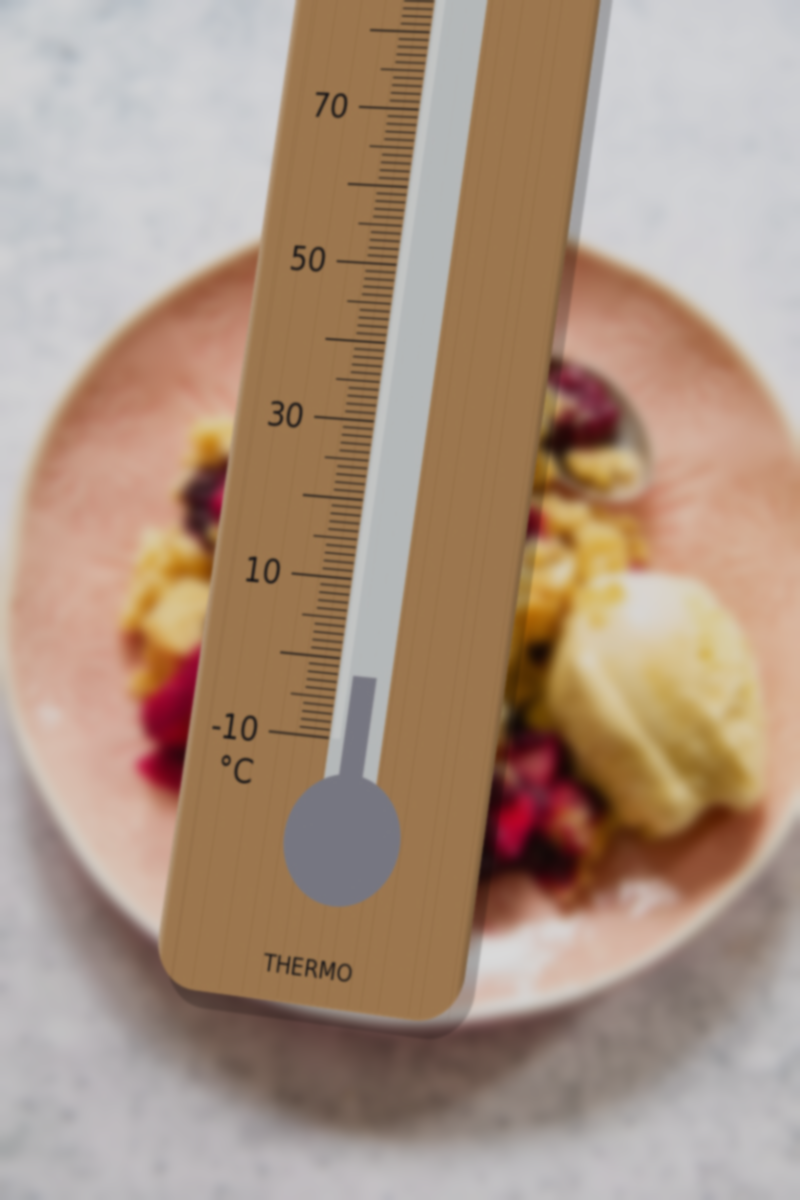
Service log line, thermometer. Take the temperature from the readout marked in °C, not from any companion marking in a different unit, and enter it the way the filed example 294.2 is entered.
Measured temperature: -2
